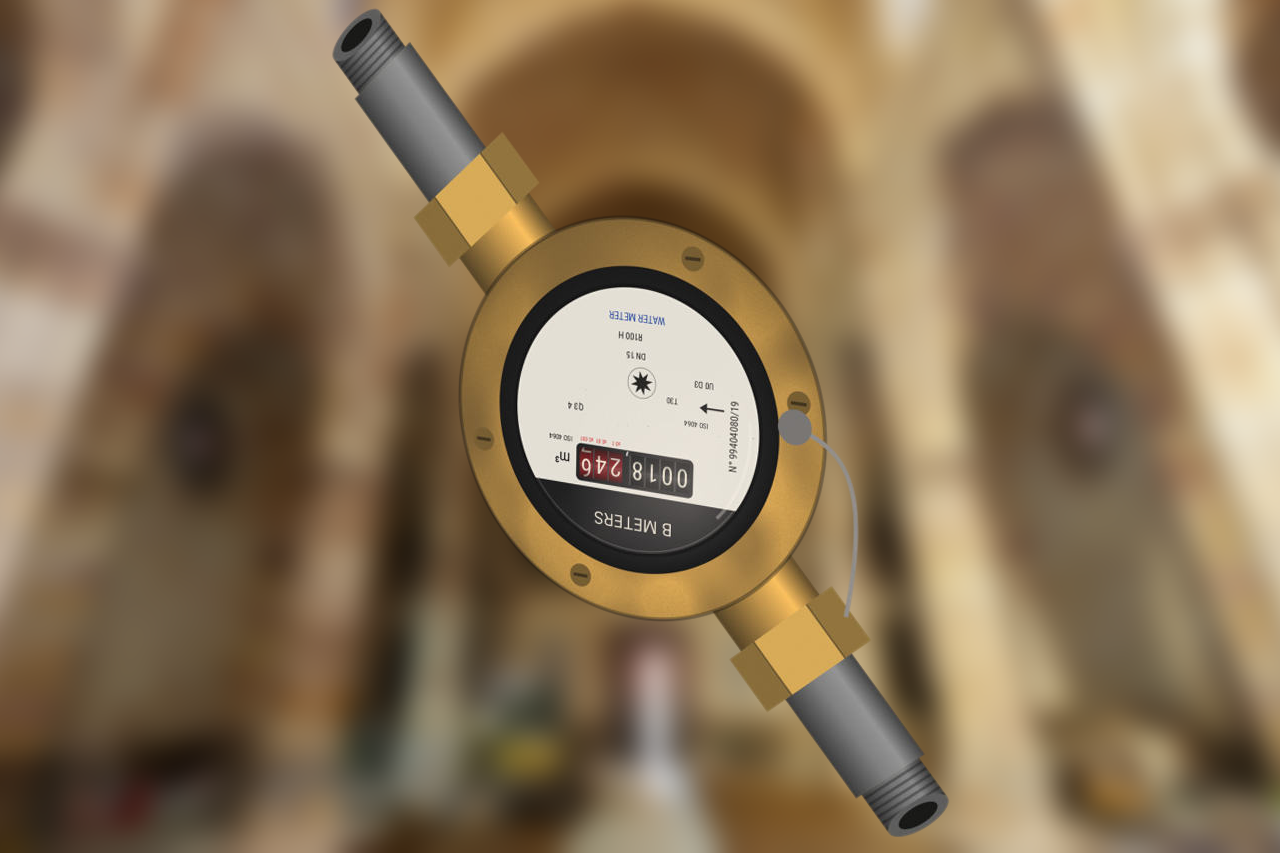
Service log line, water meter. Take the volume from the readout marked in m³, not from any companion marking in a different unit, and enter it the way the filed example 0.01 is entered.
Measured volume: 18.246
